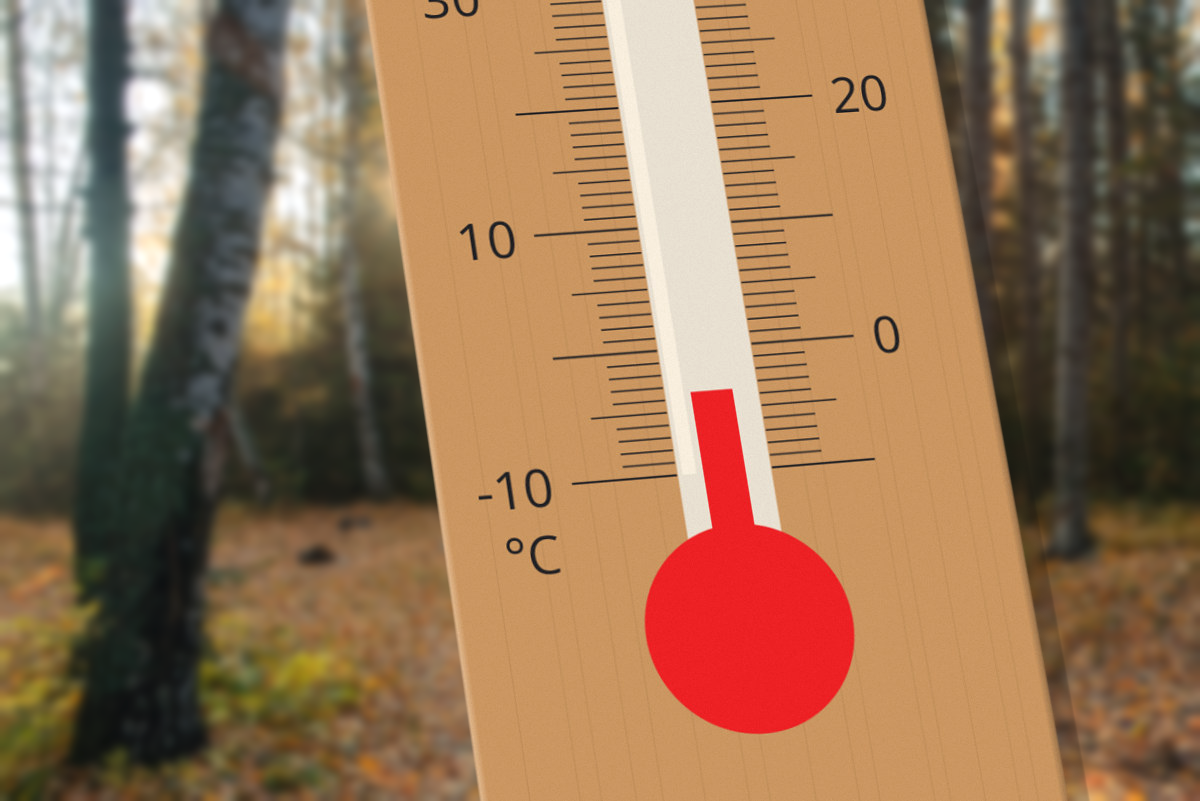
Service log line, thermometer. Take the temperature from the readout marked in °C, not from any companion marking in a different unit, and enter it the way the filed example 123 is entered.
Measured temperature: -3.5
